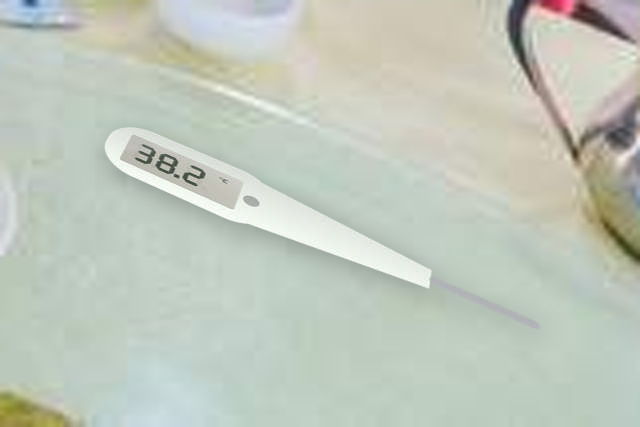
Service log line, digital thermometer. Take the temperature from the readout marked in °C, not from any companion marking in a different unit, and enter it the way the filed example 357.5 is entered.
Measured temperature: 38.2
